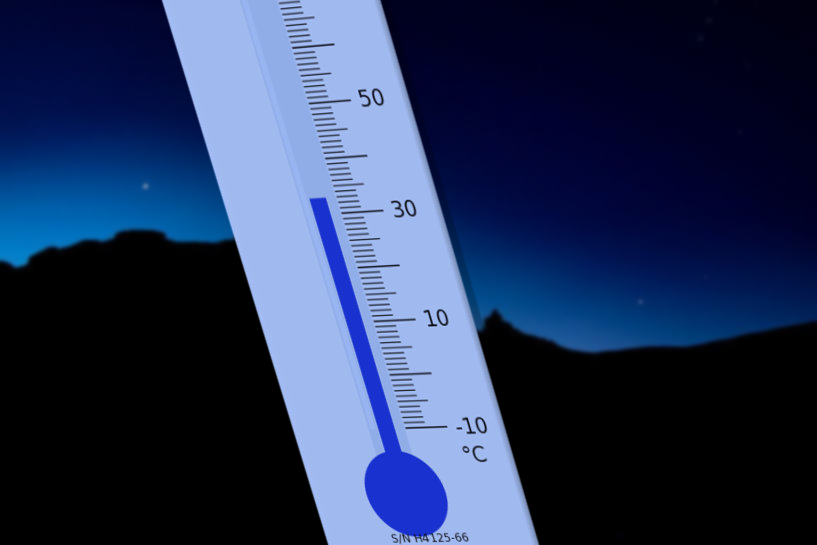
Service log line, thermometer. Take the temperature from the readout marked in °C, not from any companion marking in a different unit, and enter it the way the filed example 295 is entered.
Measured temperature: 33
